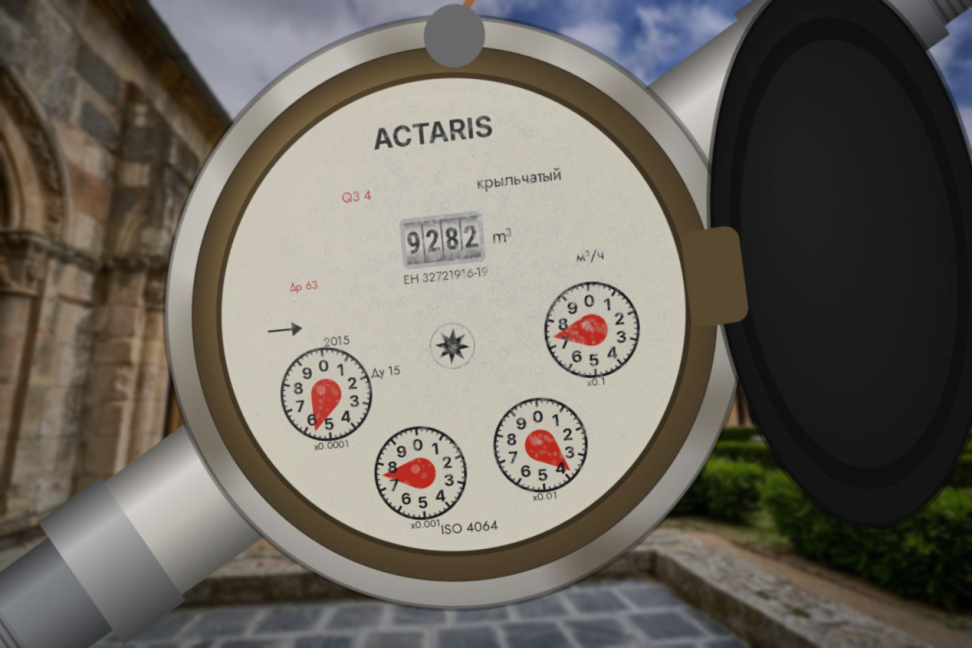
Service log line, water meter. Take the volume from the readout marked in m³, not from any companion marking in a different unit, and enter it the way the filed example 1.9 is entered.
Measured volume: 9282.7375
